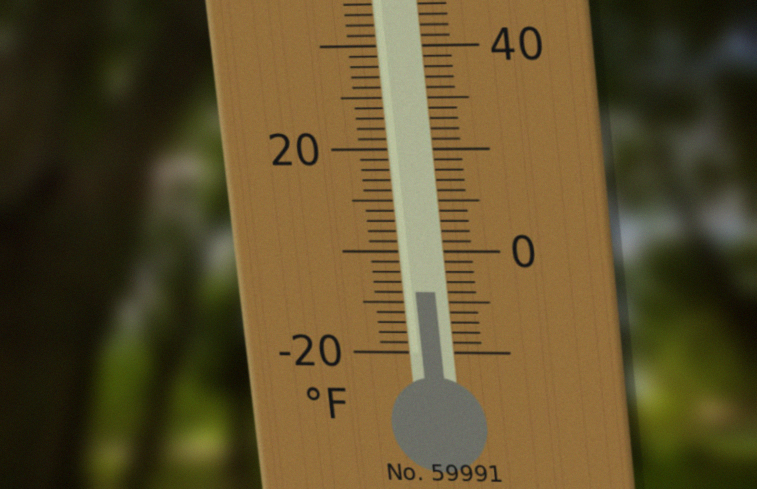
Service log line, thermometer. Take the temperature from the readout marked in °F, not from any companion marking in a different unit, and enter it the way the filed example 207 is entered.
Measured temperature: -8
